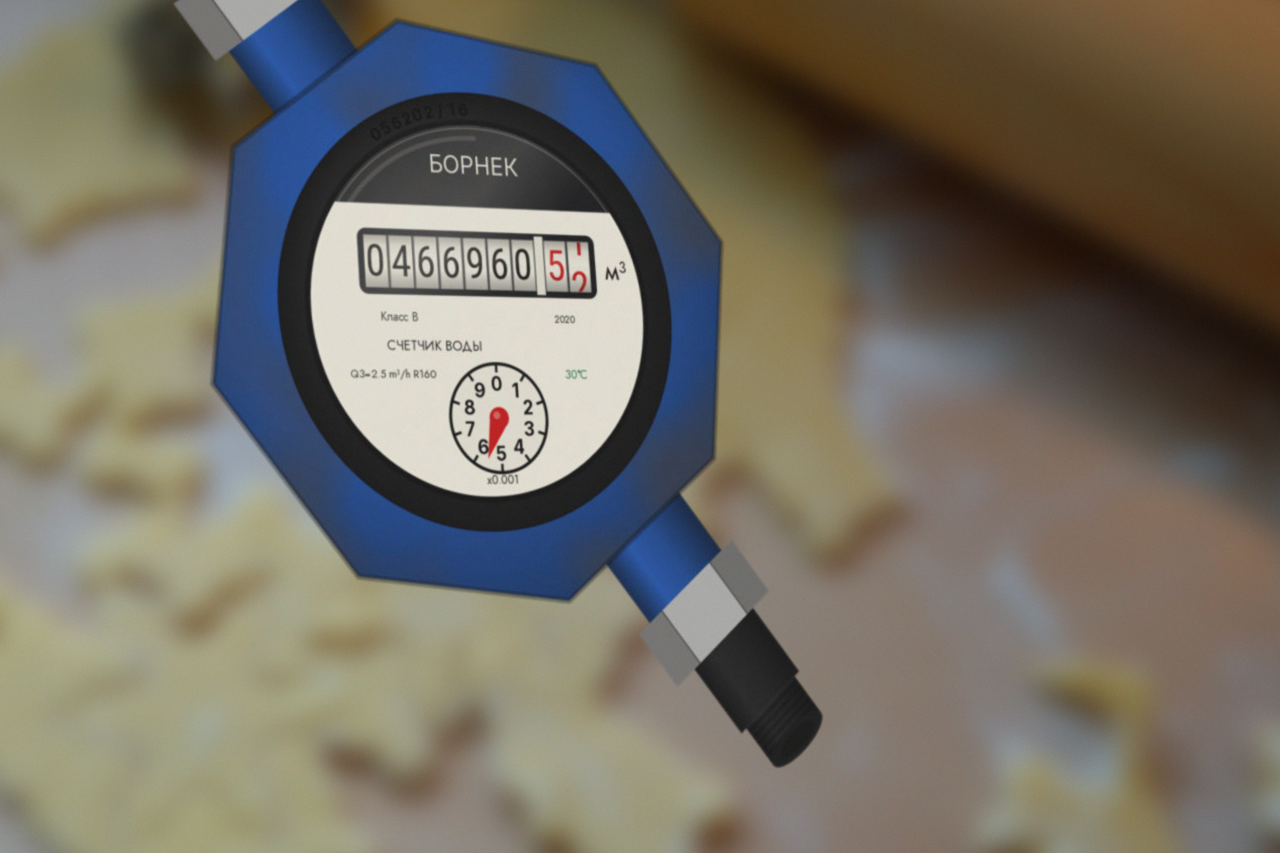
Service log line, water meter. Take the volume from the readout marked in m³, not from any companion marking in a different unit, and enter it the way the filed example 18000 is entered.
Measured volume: 466960.515
